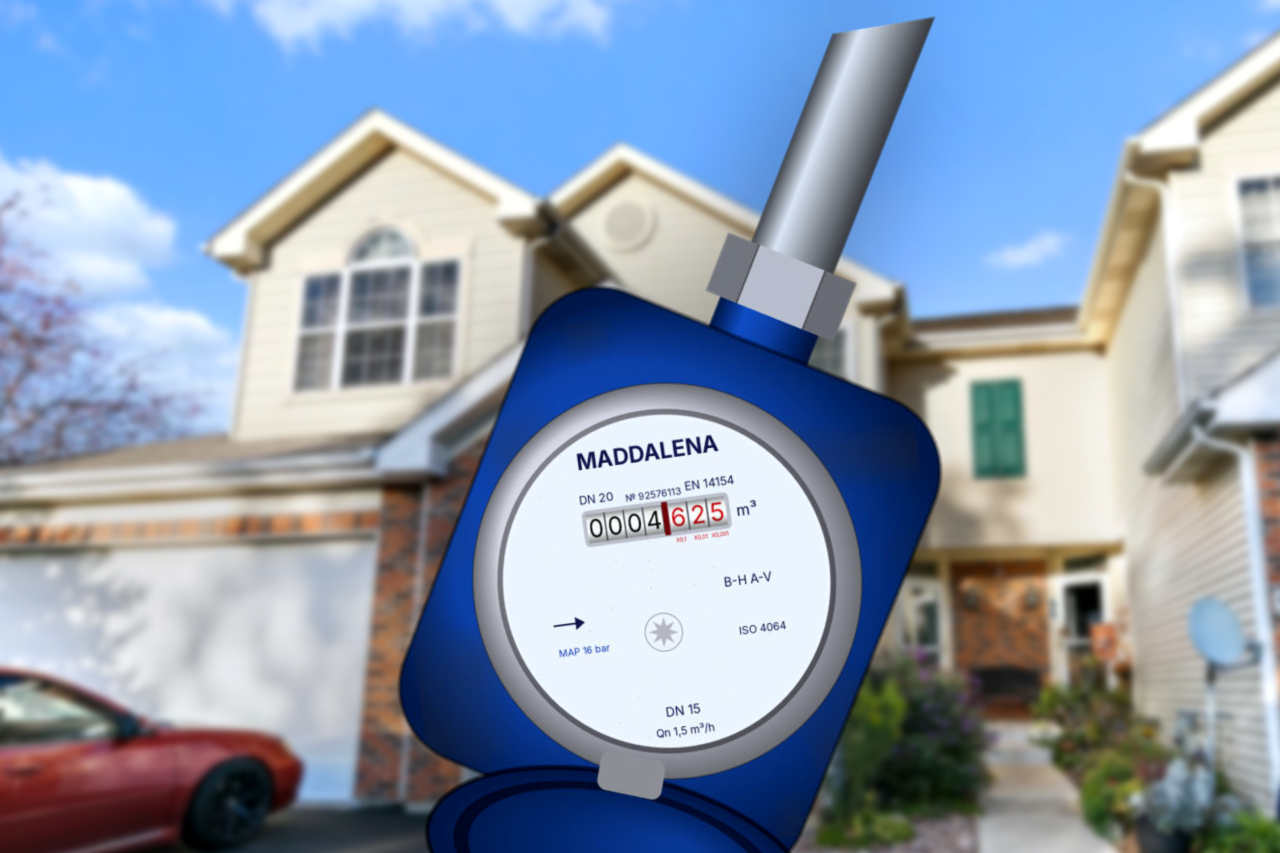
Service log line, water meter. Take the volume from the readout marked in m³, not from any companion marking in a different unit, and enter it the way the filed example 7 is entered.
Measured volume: 4.625
